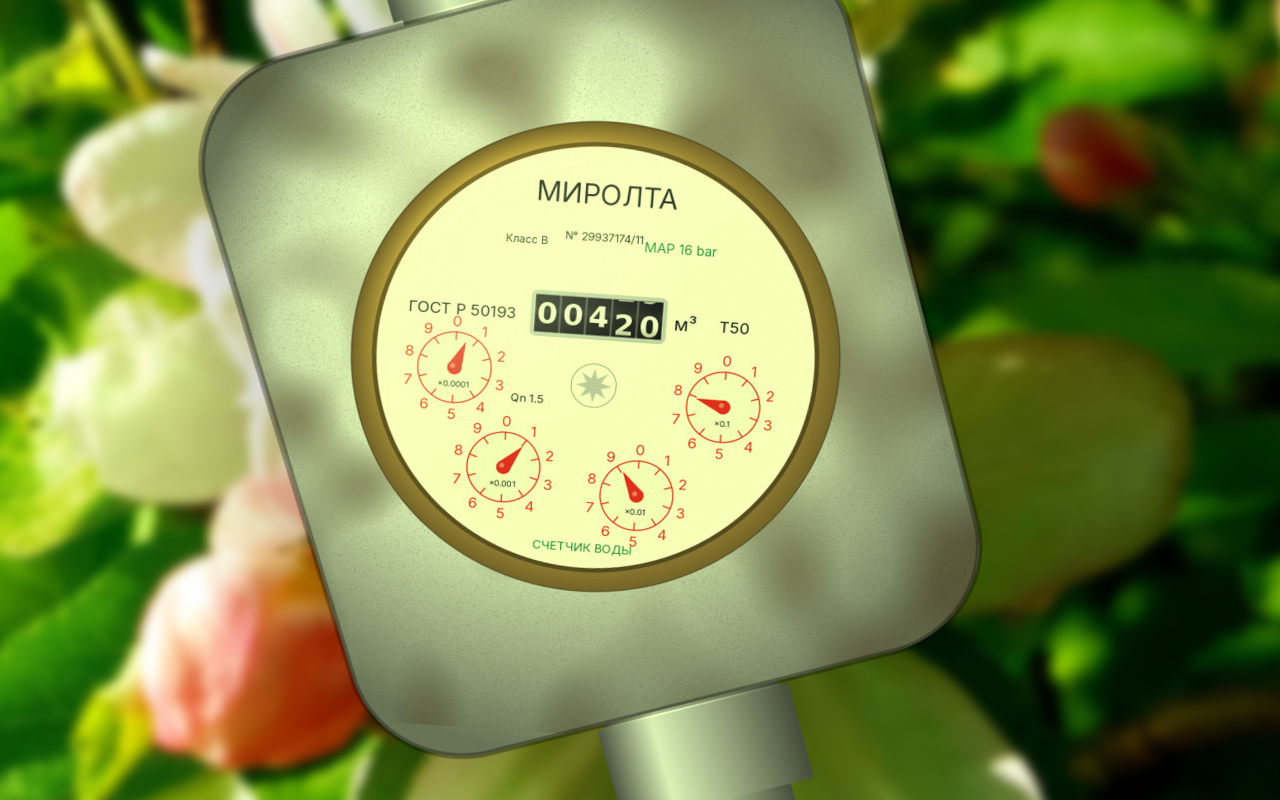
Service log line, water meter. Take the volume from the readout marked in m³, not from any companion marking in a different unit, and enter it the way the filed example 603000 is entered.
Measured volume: 419.7910
